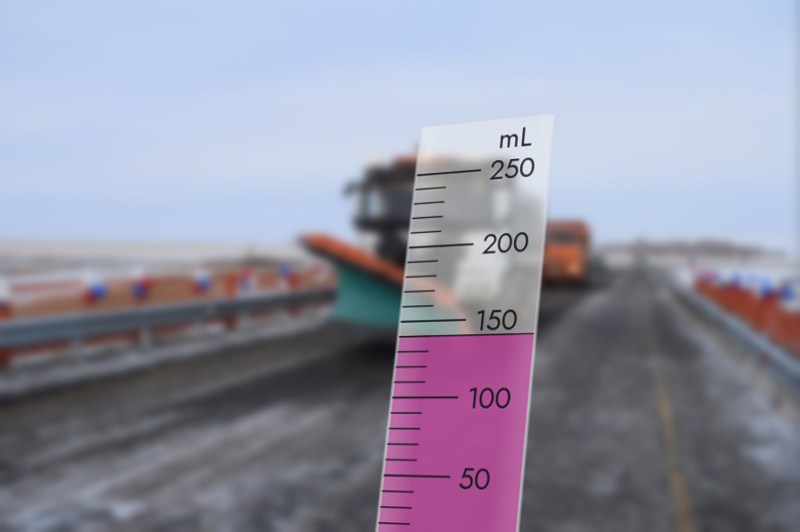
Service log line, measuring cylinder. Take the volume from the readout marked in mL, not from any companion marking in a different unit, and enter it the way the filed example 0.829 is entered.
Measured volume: 140
